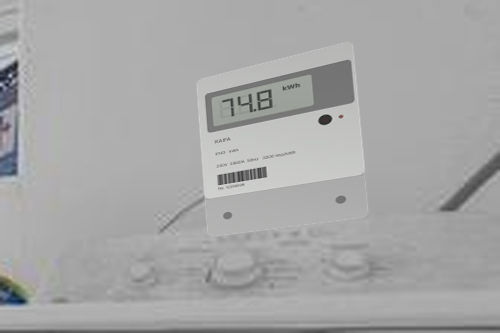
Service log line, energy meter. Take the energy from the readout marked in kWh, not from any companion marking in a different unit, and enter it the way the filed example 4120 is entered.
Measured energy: 74.8
